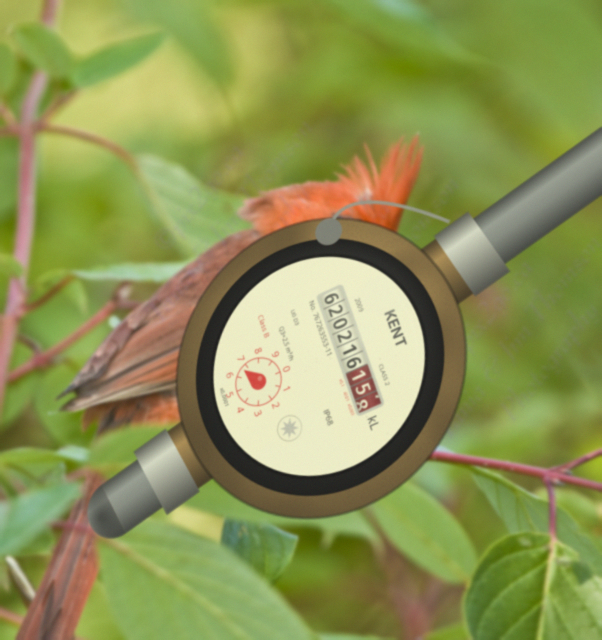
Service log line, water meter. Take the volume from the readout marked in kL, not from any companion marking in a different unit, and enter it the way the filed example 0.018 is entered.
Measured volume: 620216.1576
